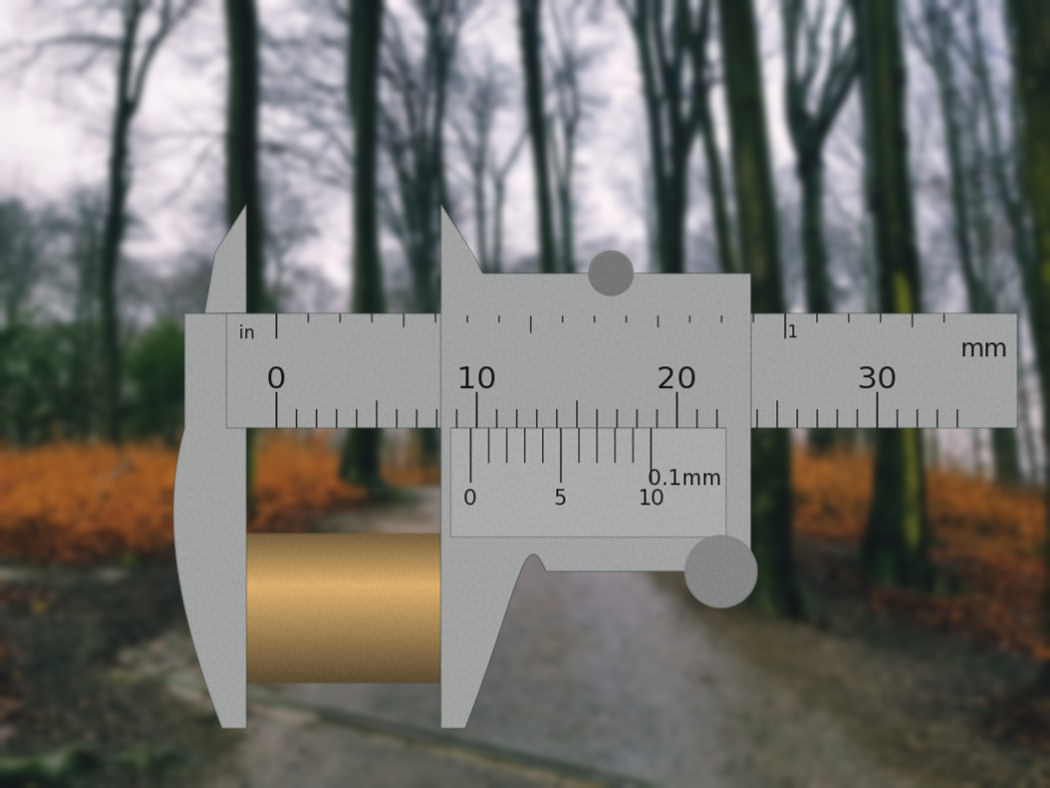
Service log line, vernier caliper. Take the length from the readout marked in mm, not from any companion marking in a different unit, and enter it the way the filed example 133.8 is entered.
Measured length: 9.7
